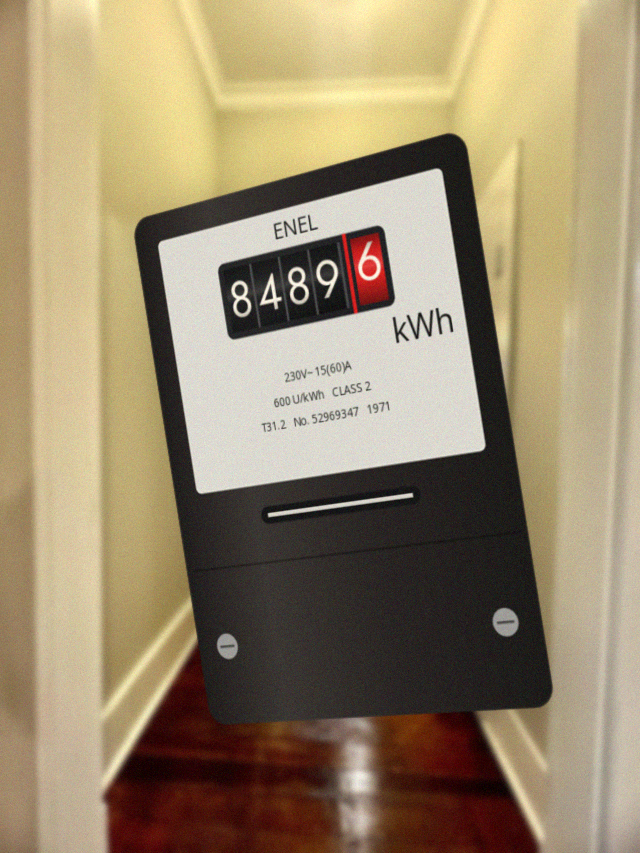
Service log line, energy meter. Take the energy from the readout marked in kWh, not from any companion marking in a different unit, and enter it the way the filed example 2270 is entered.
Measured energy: 8489.6
